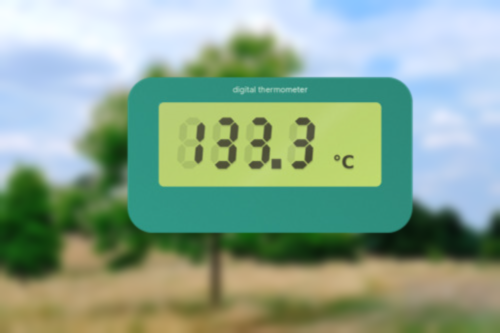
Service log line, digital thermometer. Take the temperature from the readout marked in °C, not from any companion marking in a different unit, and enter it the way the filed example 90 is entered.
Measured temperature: 133.3
